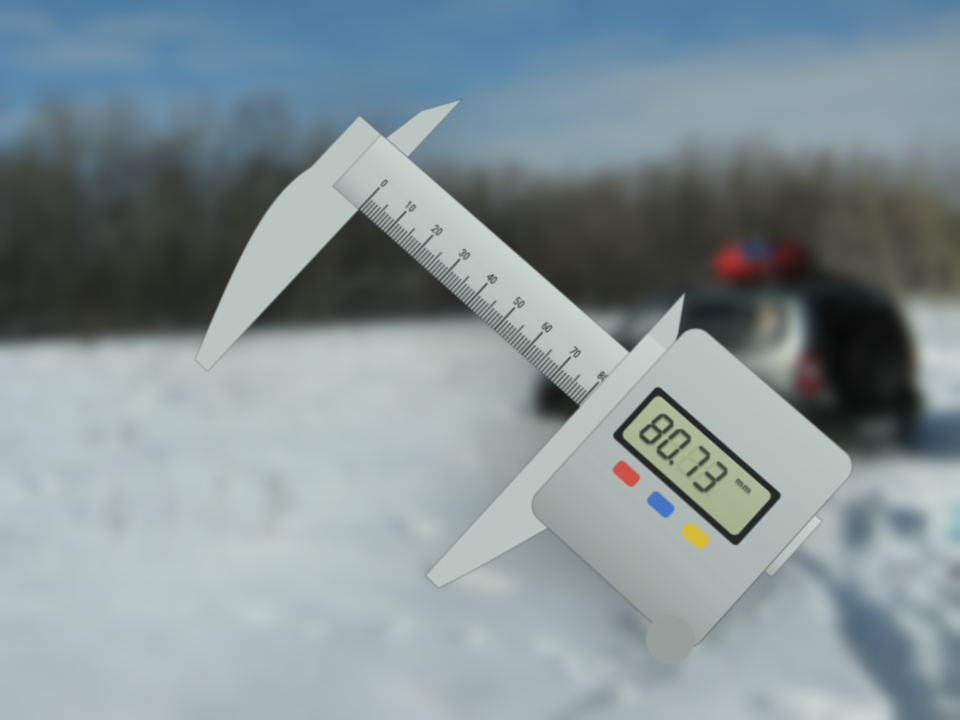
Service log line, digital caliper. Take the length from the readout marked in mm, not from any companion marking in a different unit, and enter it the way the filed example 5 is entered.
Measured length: 80.73
